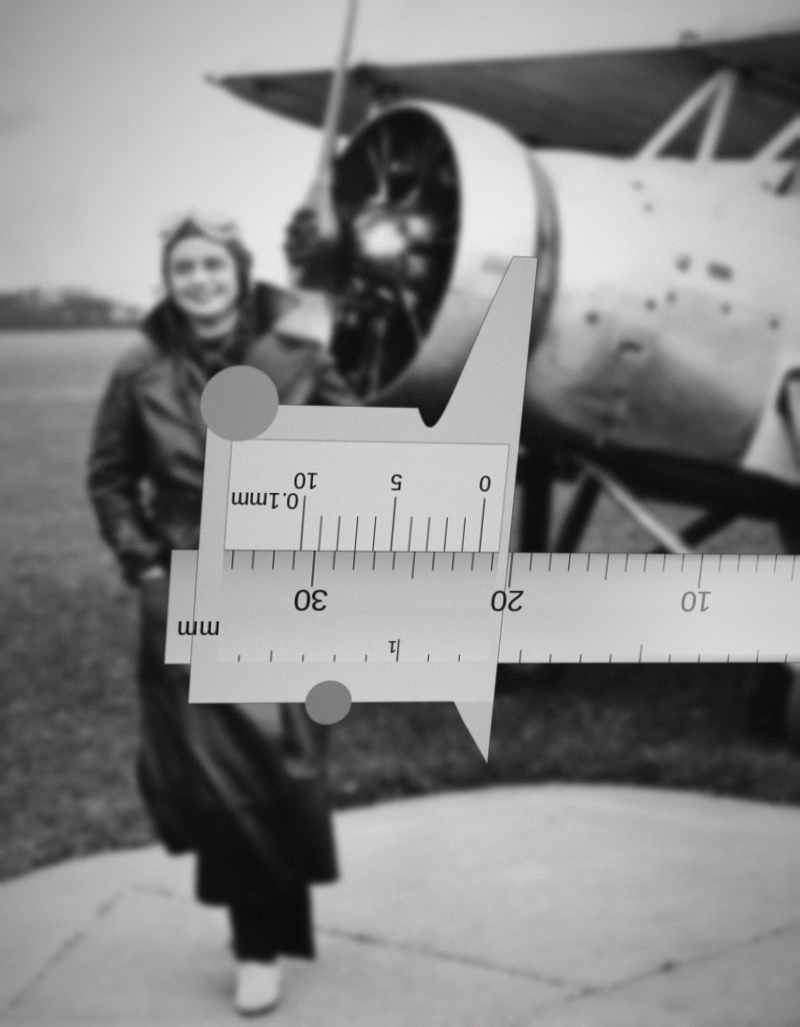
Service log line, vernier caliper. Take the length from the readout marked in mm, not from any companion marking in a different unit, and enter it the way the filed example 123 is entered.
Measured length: 21.7
